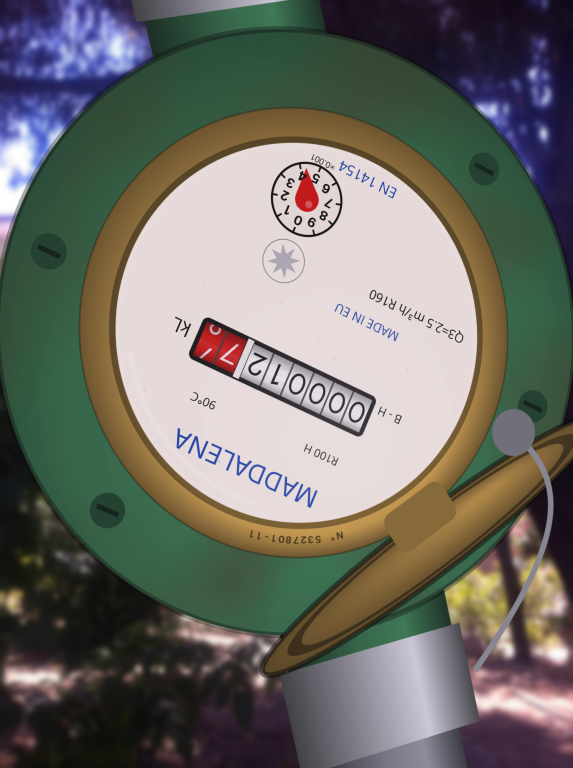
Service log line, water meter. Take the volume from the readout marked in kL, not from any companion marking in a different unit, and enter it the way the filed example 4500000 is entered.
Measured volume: 12.774
